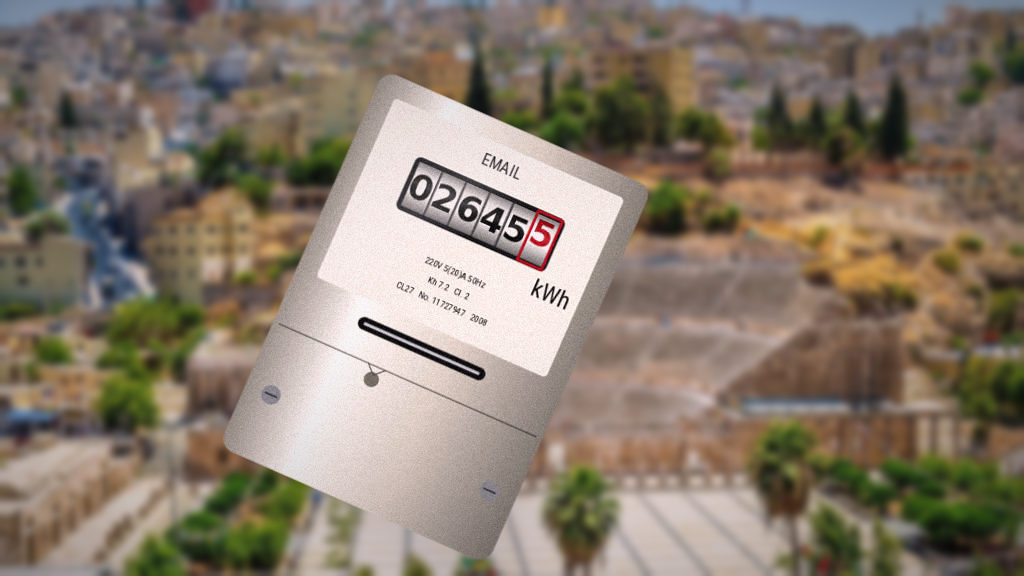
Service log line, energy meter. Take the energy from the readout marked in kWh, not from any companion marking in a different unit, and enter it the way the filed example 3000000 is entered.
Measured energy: 2645.5
